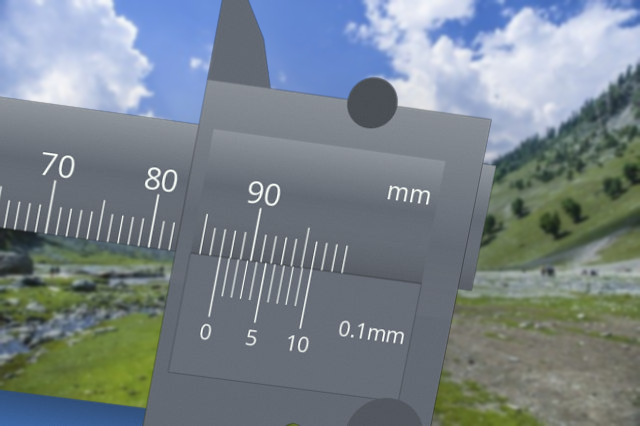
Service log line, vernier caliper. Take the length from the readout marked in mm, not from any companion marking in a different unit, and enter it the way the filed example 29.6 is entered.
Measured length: 87.0
